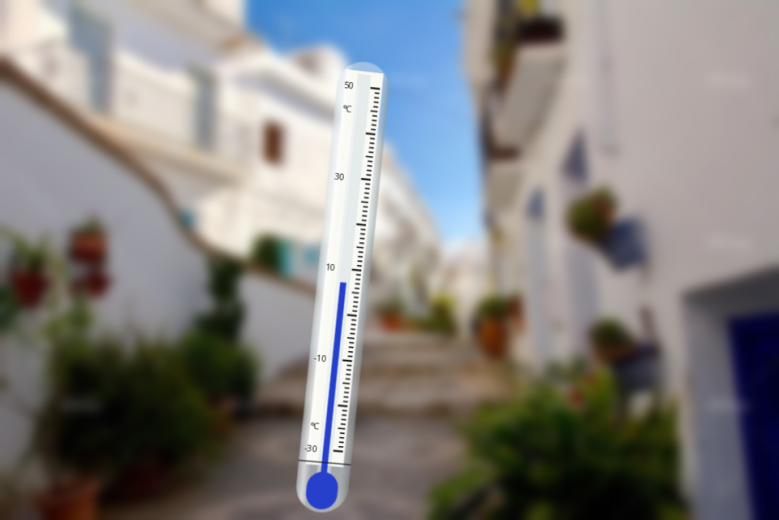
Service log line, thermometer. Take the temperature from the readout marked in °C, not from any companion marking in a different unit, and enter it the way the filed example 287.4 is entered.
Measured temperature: 7
